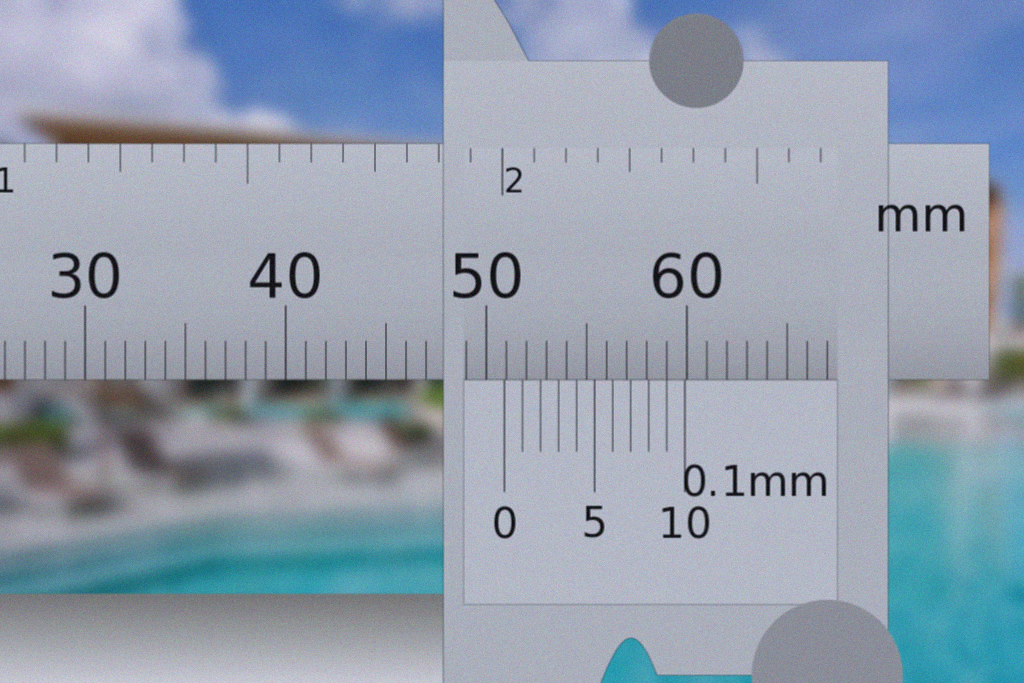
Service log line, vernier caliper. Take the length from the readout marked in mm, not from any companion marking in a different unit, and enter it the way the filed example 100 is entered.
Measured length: 50.9
